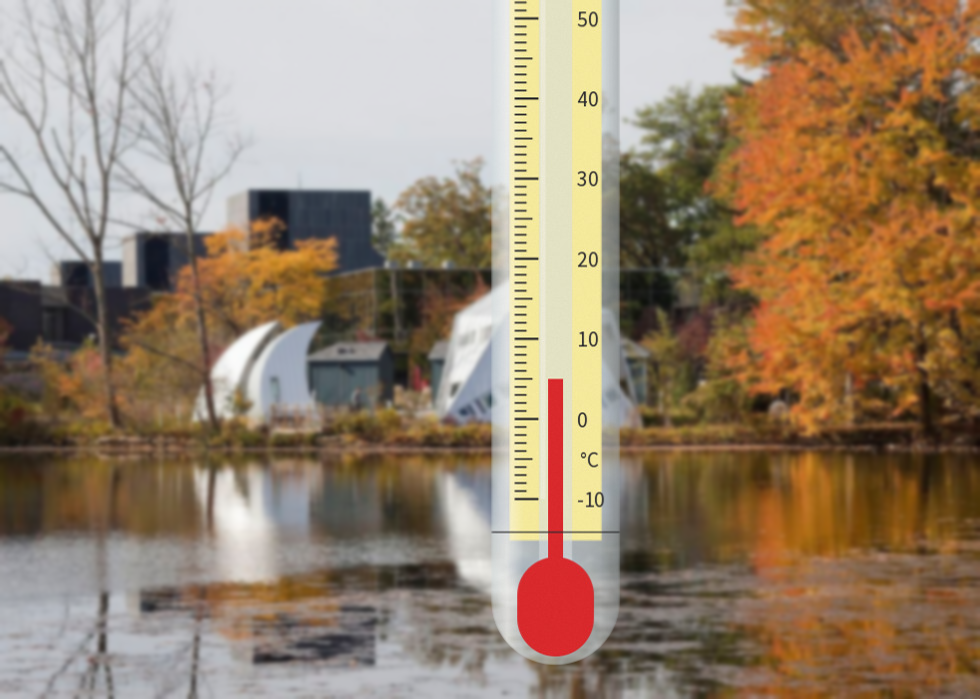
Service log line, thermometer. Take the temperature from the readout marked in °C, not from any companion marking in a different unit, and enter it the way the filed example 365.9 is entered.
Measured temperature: 5
